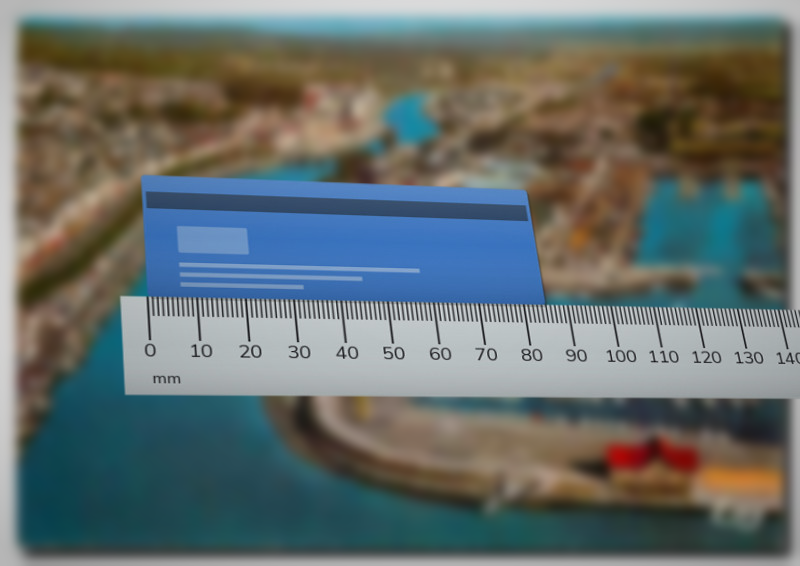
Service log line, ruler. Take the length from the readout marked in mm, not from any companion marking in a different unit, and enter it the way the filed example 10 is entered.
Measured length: 85
